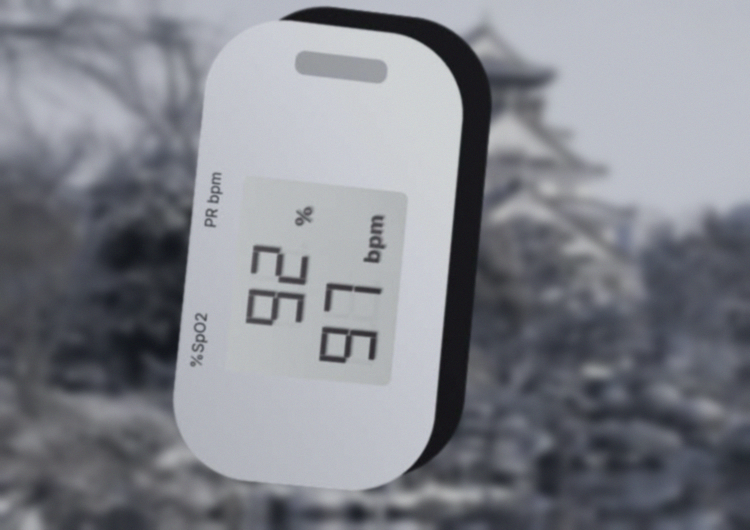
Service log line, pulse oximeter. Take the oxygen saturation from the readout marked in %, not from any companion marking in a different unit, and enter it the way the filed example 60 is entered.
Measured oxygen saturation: 92
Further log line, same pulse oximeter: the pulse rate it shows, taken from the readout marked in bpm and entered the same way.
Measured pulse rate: 97
